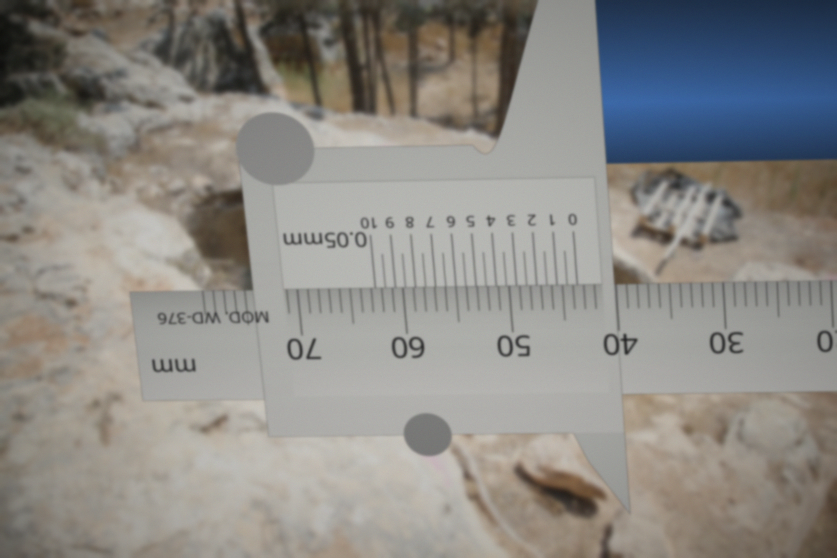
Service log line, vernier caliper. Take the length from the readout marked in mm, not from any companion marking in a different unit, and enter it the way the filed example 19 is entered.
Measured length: 43.6
